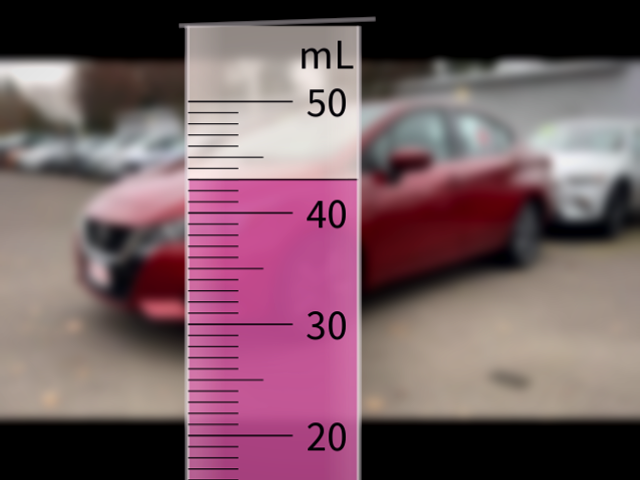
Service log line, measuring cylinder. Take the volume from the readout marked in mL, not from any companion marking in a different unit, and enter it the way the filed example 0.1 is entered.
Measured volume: 43
